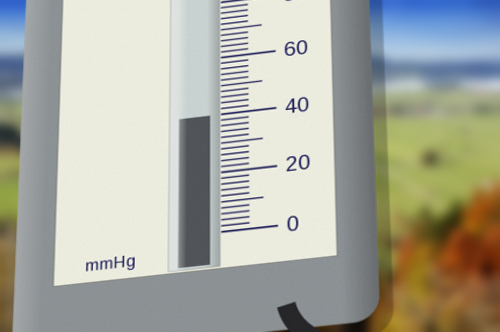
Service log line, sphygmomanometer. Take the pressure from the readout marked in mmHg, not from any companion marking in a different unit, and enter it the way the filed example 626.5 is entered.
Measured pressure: 40
